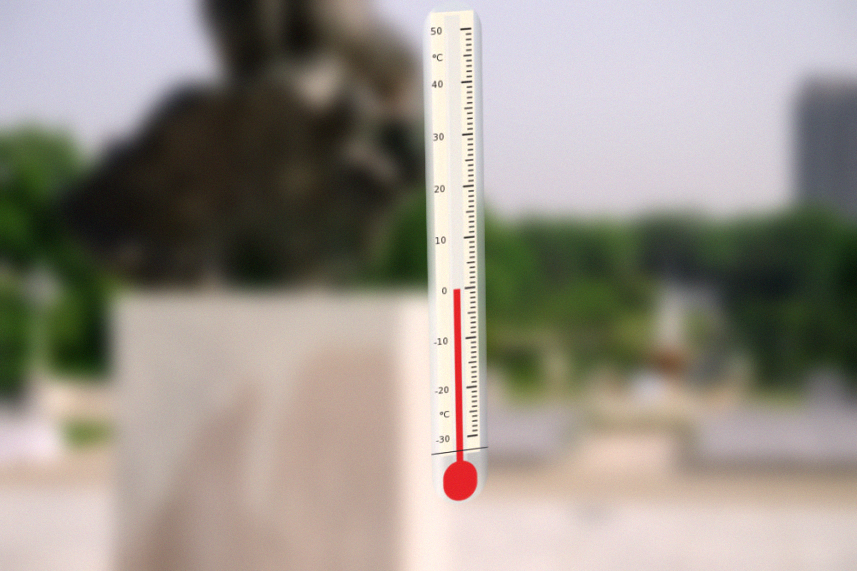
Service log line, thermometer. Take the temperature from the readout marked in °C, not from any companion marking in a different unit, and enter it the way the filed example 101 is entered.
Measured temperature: 0
